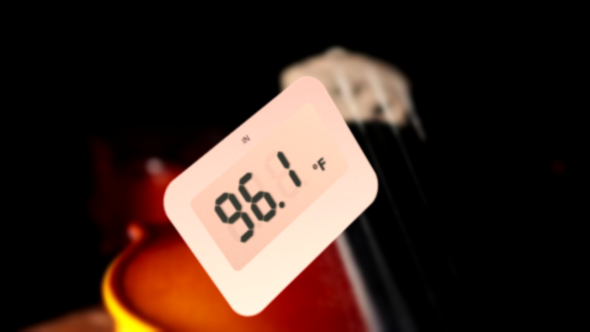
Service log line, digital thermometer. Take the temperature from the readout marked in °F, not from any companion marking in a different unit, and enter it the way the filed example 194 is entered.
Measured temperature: 96.1
